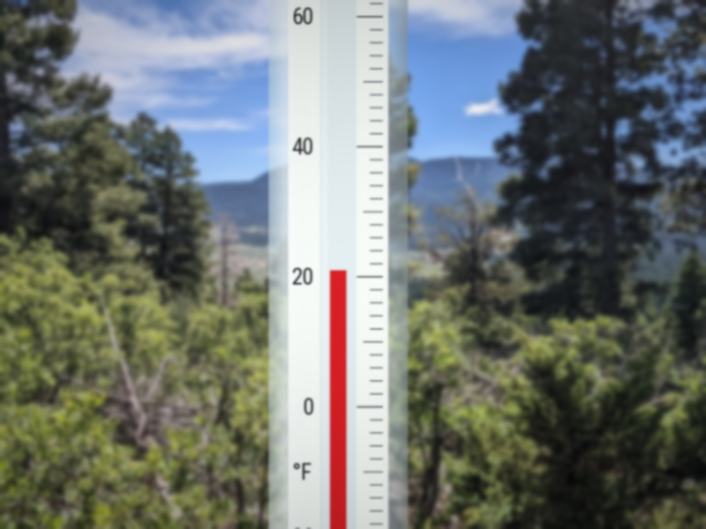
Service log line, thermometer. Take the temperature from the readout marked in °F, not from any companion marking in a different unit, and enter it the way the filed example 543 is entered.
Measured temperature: 21
